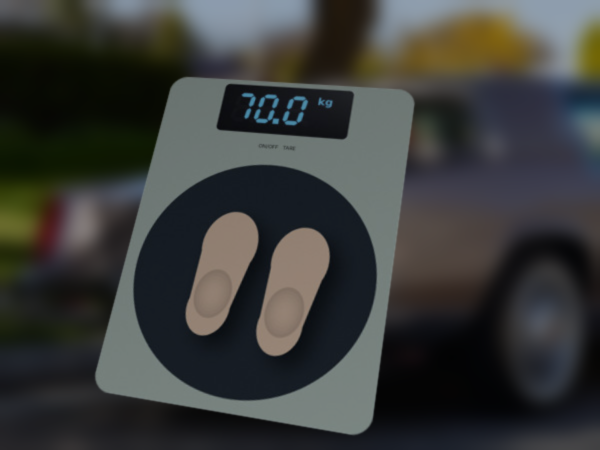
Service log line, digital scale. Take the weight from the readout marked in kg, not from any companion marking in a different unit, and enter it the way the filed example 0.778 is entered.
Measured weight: 70.0
